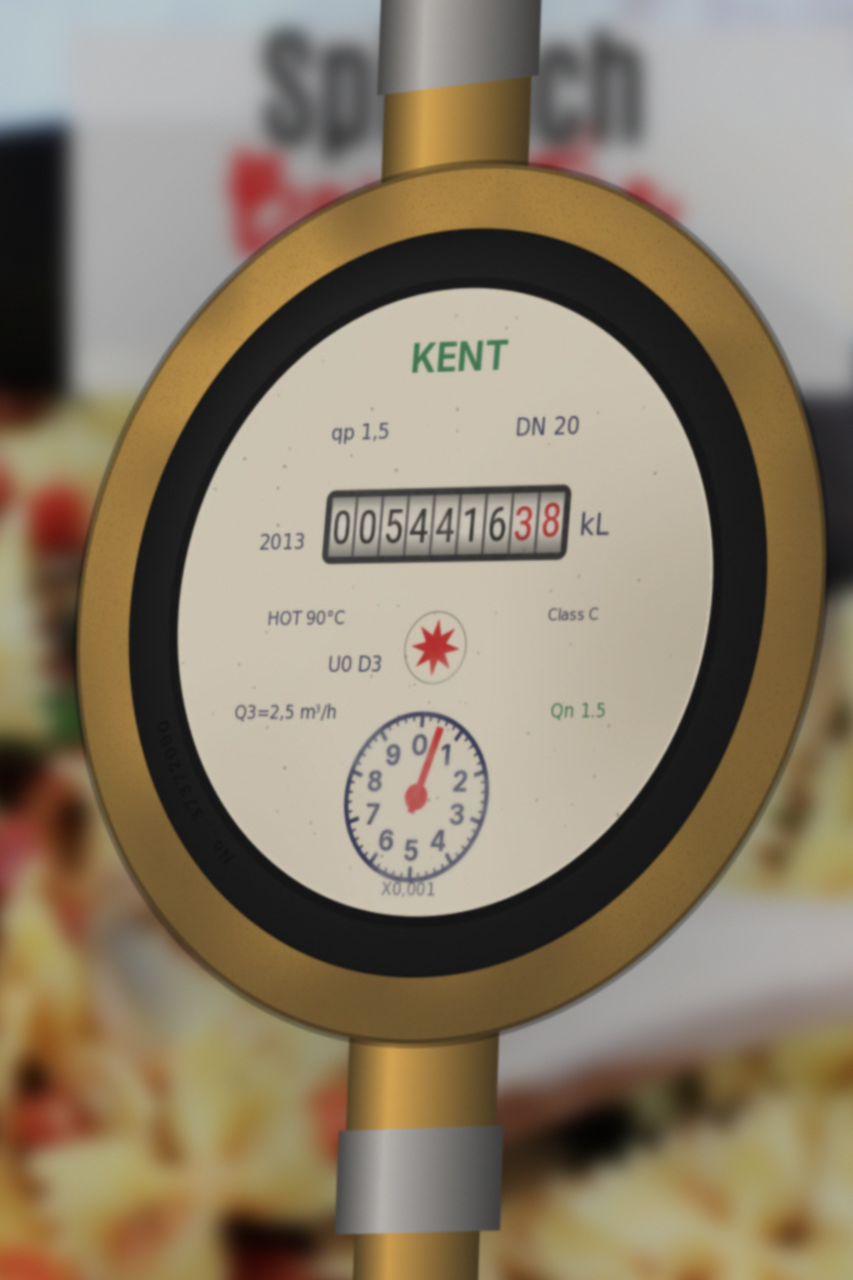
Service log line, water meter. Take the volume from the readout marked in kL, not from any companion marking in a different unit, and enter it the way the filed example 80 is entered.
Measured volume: 54416.380
